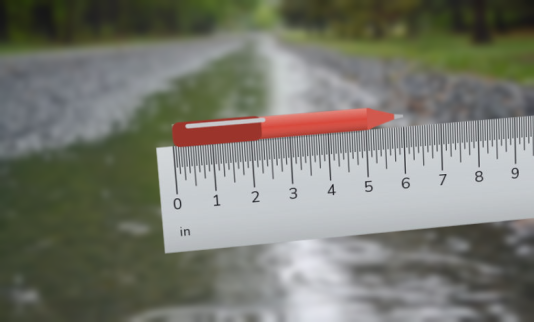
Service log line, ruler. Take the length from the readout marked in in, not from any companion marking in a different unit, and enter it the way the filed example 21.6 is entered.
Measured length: 6
